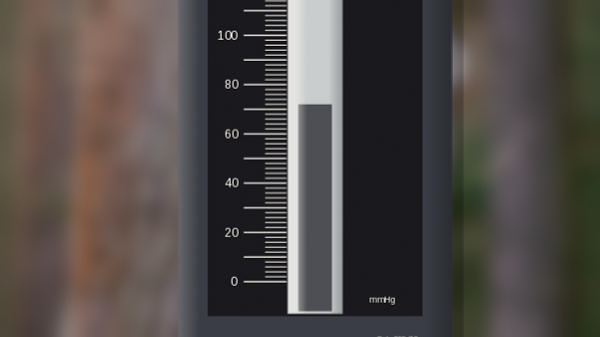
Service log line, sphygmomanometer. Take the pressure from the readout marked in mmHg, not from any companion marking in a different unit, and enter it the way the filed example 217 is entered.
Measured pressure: 72
